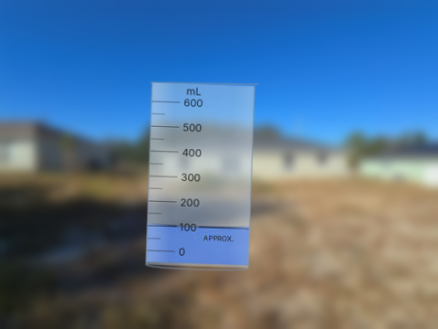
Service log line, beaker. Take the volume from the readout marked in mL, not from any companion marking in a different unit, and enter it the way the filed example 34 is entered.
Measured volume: 100
